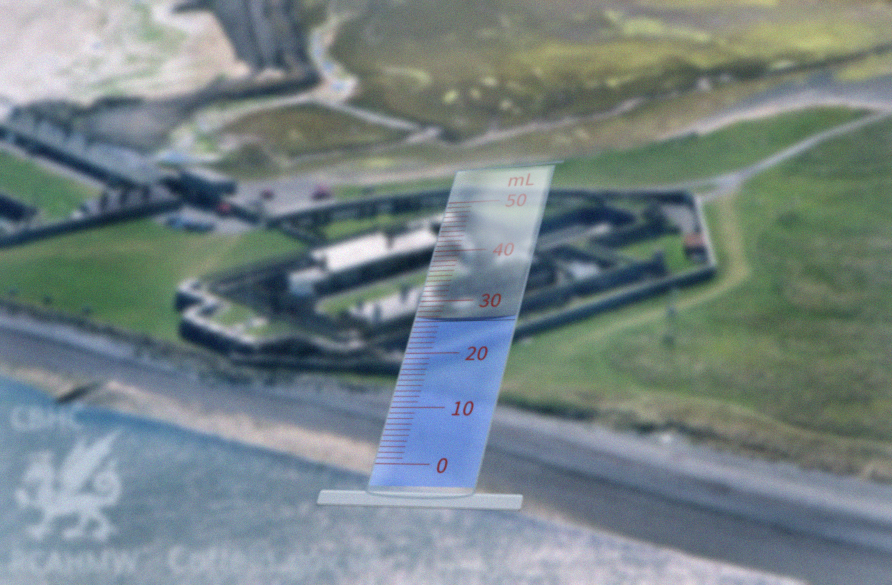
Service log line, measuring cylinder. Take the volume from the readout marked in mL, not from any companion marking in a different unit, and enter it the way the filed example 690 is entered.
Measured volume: 26
